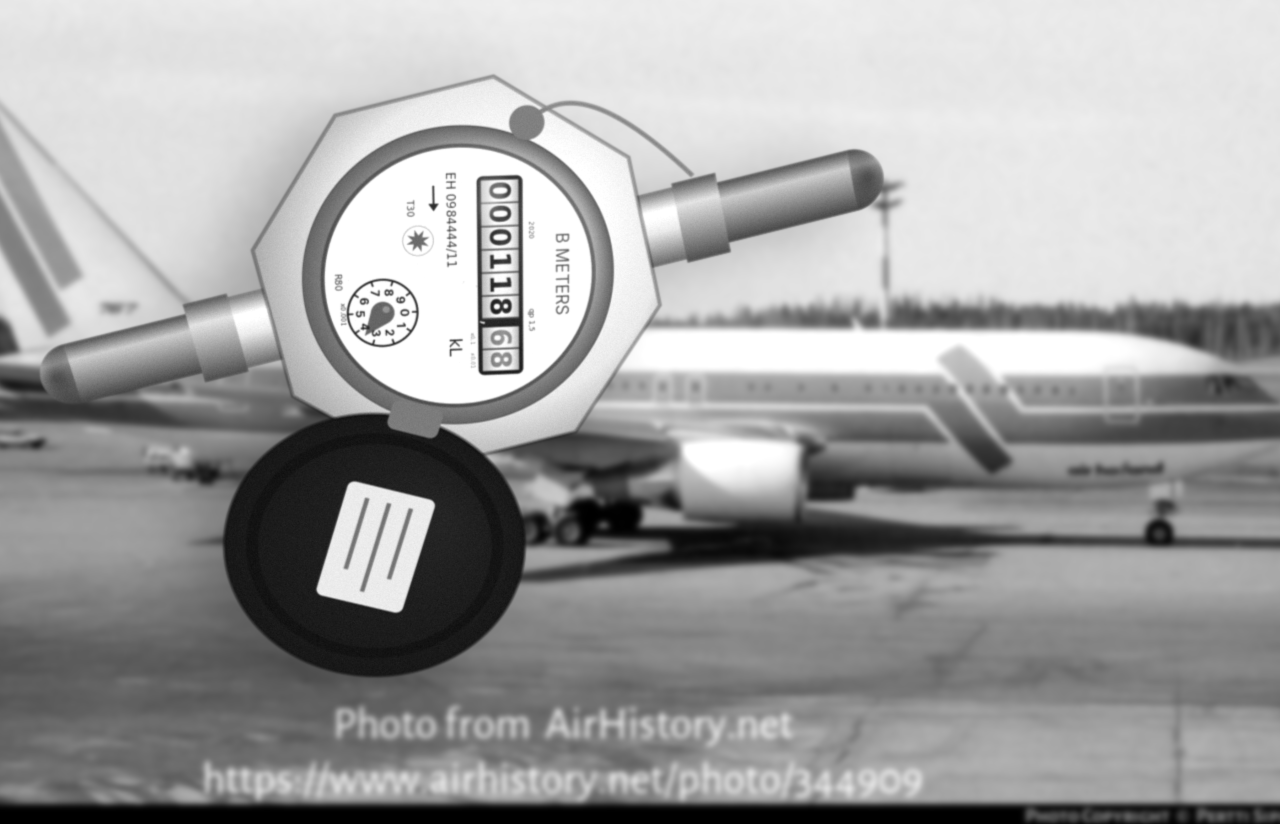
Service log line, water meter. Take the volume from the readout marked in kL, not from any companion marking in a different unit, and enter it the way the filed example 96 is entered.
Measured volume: 118.683
